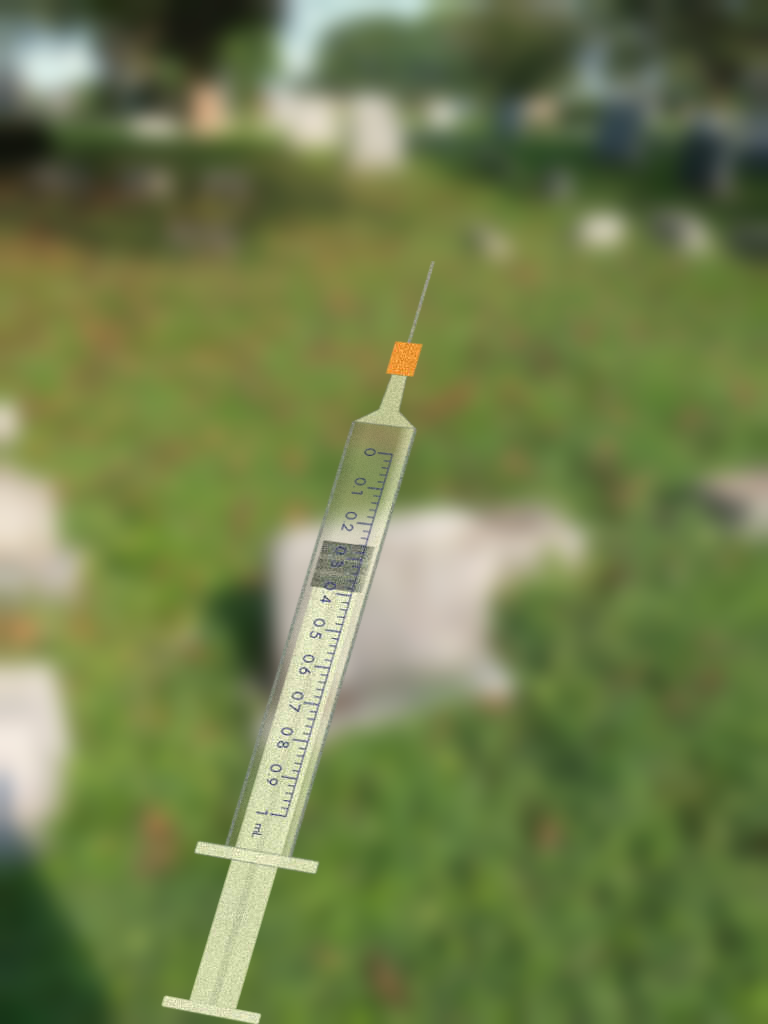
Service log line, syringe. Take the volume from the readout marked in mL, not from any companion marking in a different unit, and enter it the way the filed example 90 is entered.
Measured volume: 0.26
